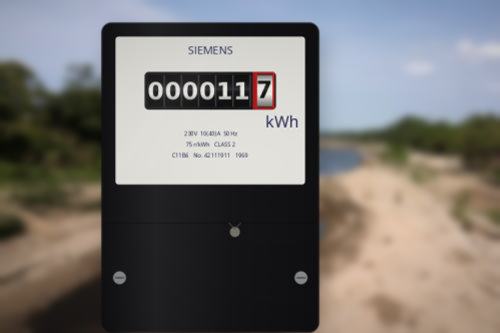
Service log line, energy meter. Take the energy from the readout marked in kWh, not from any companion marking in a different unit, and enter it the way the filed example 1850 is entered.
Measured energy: 11.7
